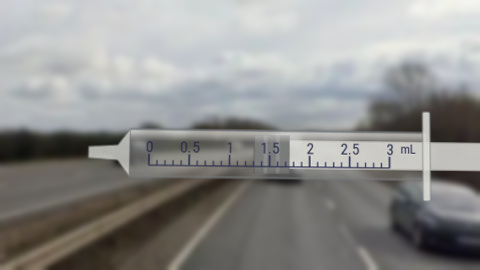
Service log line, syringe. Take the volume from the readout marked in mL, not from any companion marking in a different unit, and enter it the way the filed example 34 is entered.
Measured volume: 1.3
